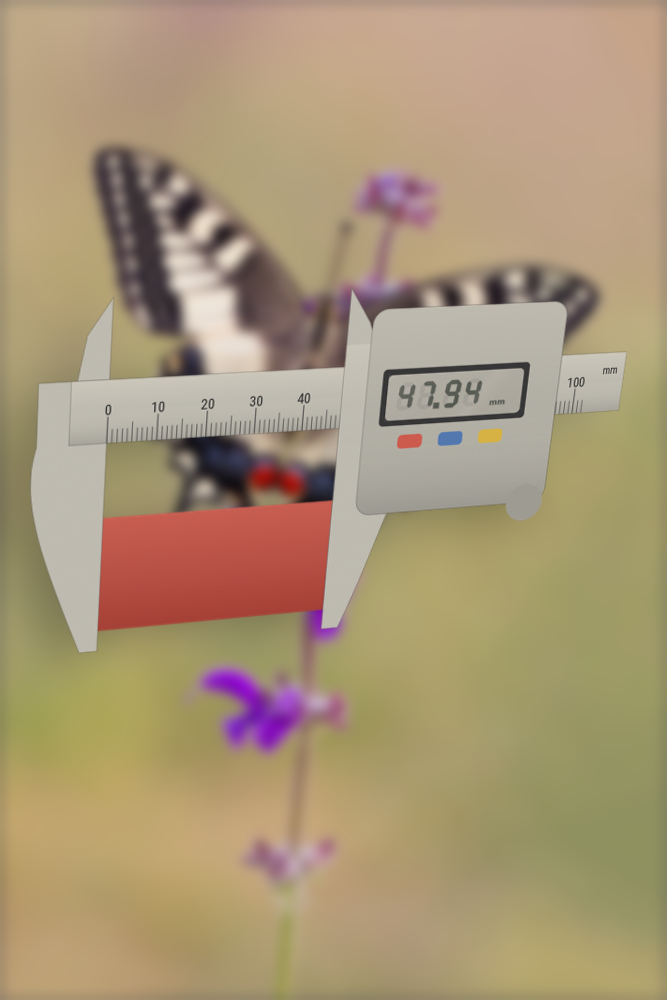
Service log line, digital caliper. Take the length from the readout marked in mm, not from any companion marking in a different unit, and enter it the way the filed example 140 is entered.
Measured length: 47.94
